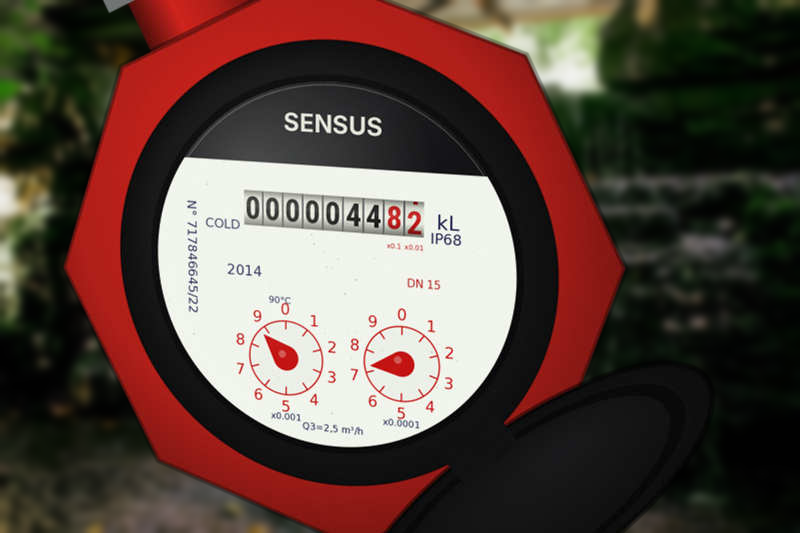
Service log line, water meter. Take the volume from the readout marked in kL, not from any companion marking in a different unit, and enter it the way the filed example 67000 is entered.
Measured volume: 44.8187
